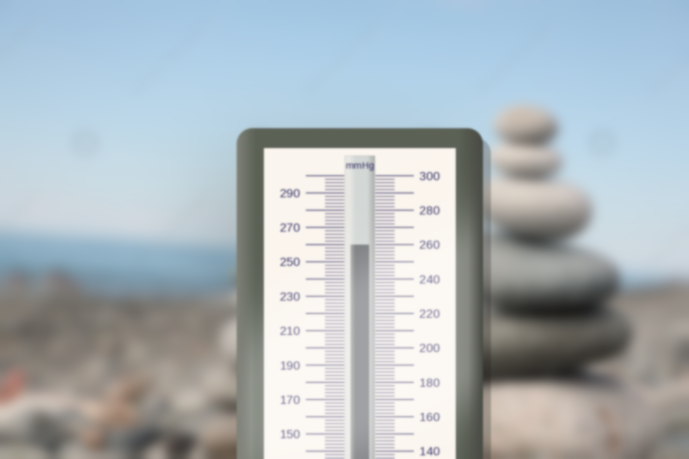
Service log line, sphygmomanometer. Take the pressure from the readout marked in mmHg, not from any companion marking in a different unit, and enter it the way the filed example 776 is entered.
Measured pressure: 260
